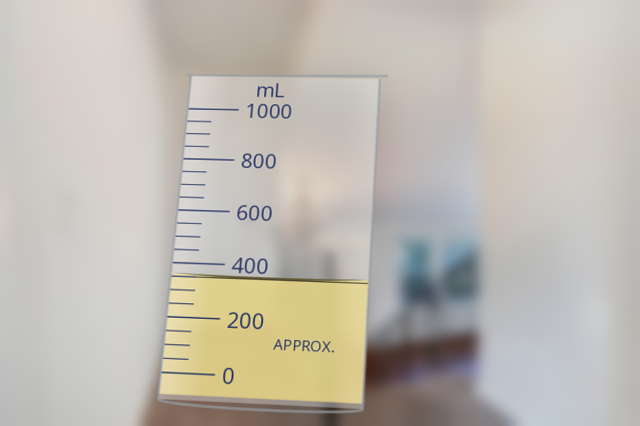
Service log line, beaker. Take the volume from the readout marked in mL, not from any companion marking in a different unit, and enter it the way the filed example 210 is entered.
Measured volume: 350
